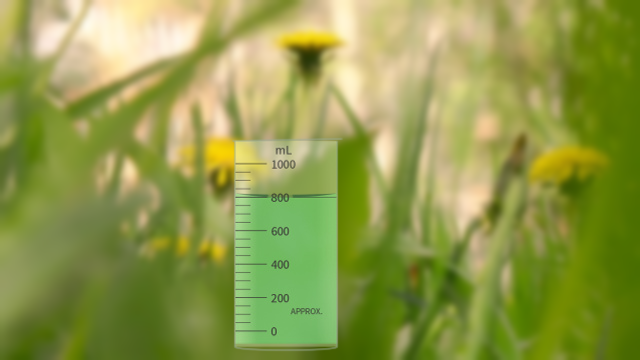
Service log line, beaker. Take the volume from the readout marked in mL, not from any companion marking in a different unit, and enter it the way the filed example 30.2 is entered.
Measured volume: 800
